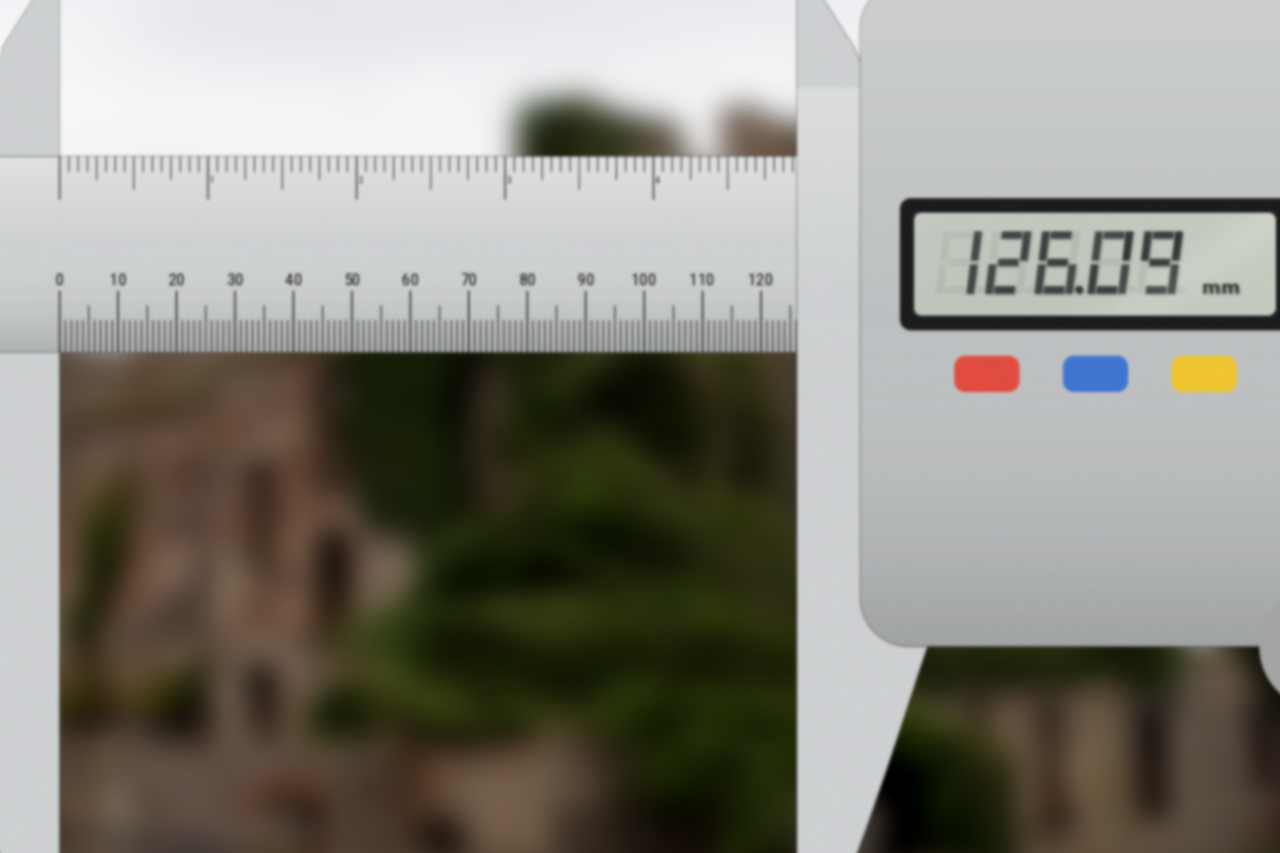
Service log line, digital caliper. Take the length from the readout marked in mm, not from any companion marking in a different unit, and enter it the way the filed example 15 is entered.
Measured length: 126.09
